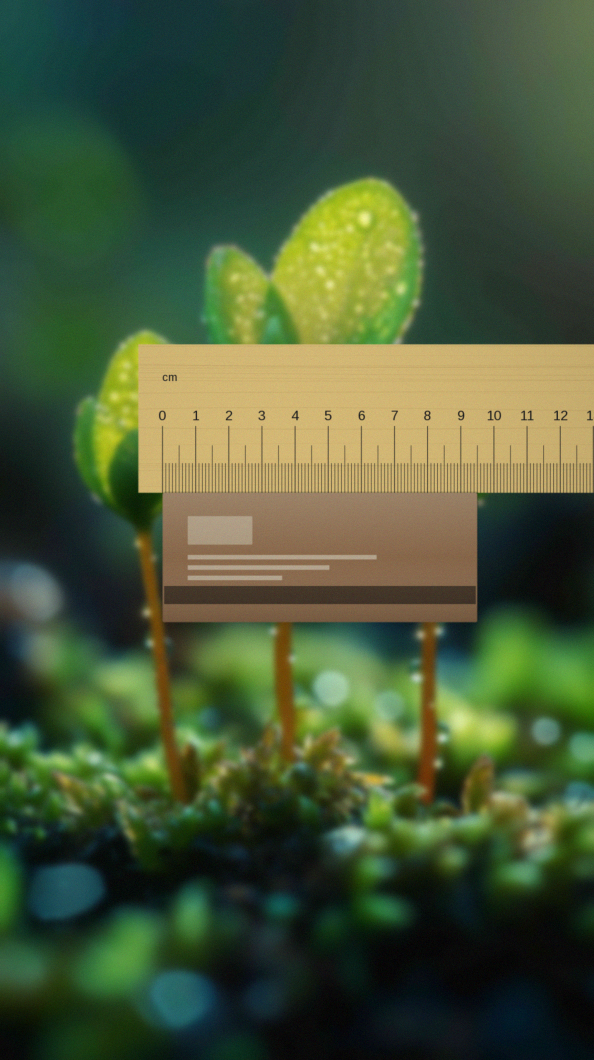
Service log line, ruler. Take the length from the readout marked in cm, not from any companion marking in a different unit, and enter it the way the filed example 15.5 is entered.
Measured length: 9.5
